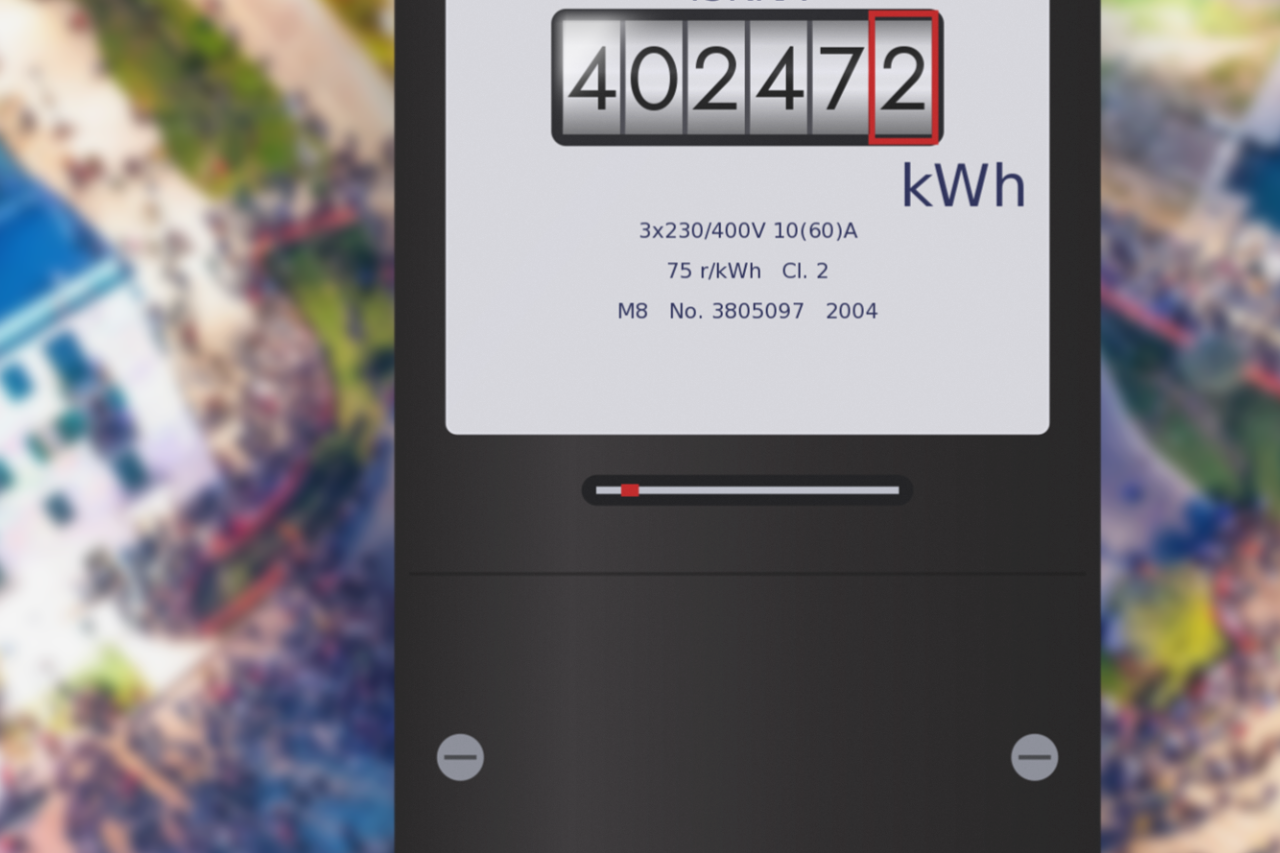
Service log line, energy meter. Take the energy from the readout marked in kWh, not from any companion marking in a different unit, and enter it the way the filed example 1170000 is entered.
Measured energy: 40247.2
